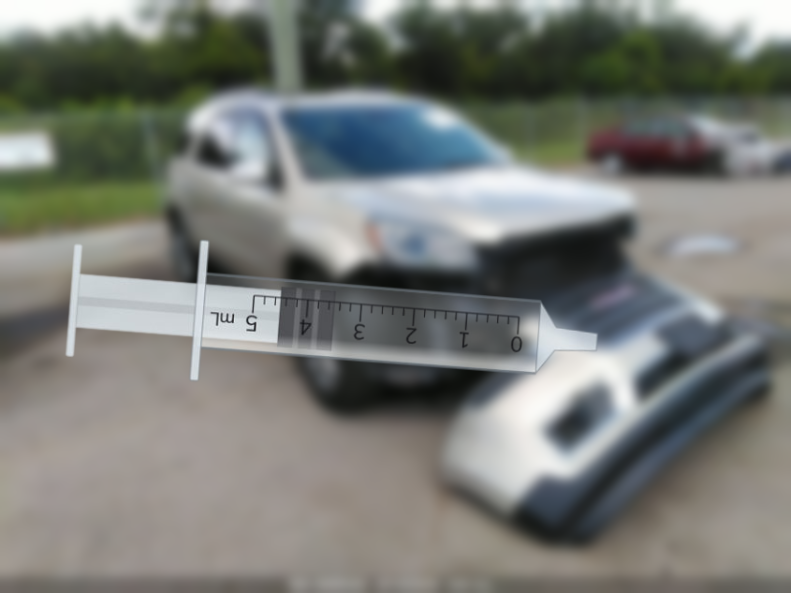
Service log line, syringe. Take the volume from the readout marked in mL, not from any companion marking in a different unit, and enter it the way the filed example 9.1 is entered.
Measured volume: 3.5
